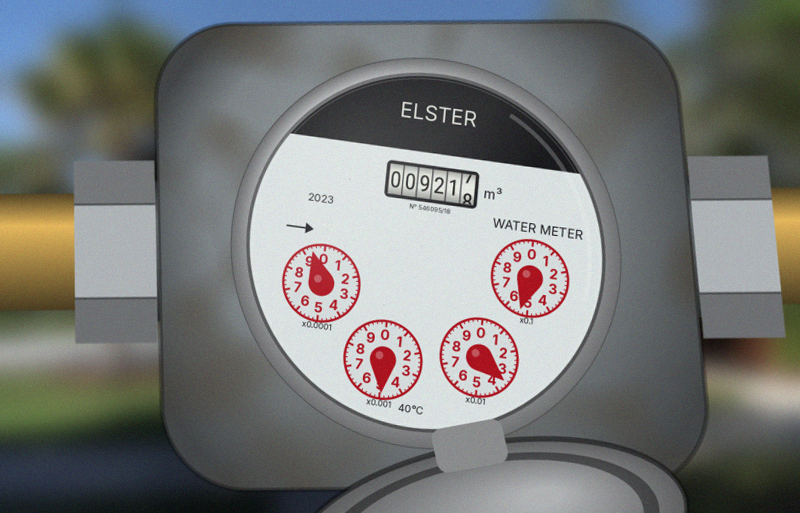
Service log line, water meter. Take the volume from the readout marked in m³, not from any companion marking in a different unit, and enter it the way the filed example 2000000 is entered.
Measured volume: 9217.5349
